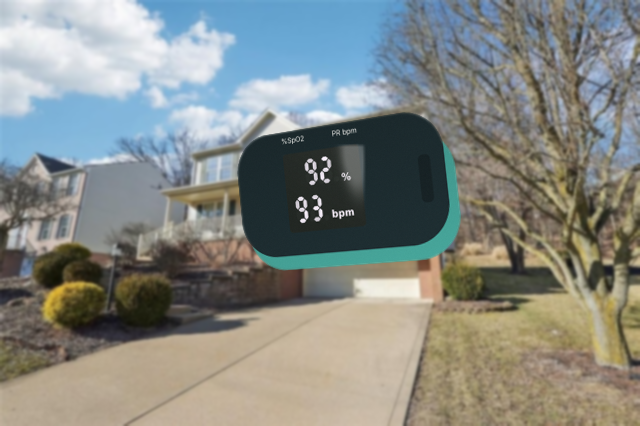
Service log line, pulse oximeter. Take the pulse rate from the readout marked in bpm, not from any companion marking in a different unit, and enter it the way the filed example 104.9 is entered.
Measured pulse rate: 93
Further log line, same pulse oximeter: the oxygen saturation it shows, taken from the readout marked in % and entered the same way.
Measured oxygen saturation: 92
